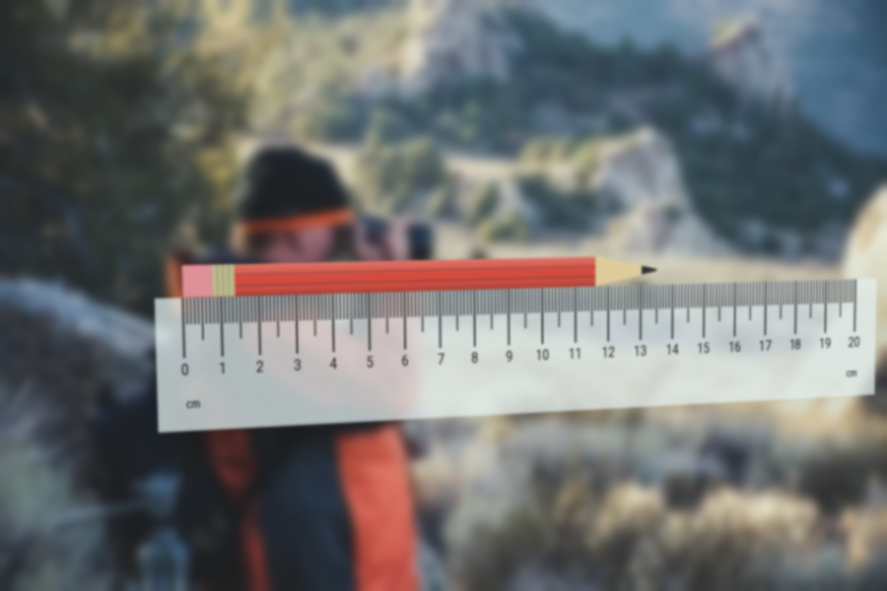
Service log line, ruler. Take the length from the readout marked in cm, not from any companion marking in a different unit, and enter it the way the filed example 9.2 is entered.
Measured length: 13.5
